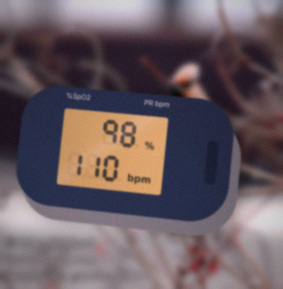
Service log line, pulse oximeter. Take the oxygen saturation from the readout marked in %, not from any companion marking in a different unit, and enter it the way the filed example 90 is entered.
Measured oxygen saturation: 98
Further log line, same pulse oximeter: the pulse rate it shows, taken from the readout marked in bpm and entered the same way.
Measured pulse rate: 110
